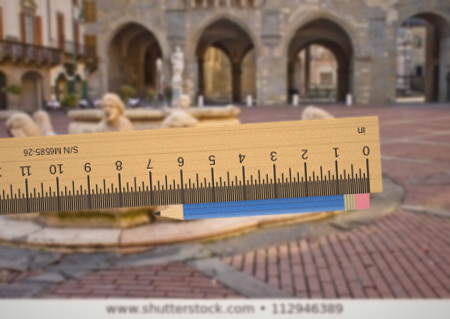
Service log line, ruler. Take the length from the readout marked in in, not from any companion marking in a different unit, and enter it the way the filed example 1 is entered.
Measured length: 7
